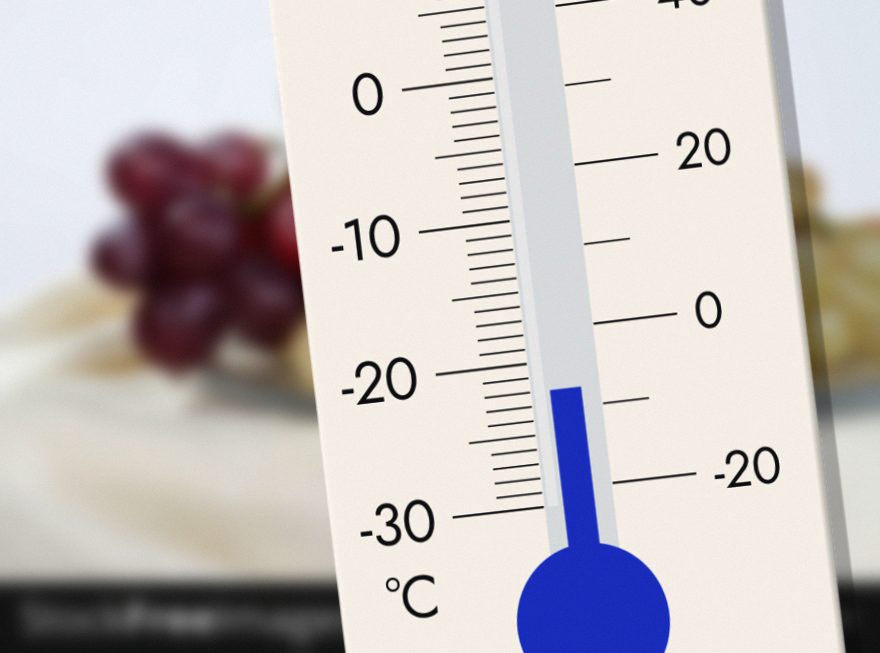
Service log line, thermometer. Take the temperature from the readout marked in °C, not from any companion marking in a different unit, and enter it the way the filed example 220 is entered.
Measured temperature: -22
